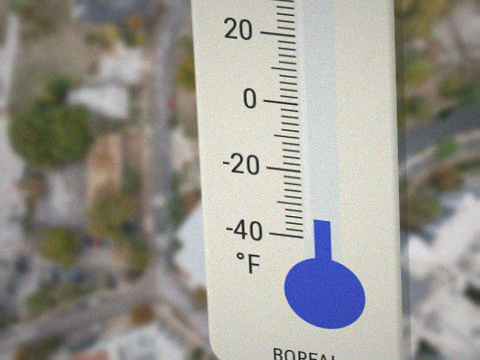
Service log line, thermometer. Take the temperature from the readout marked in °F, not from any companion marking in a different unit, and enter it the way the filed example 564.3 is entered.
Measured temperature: -34
